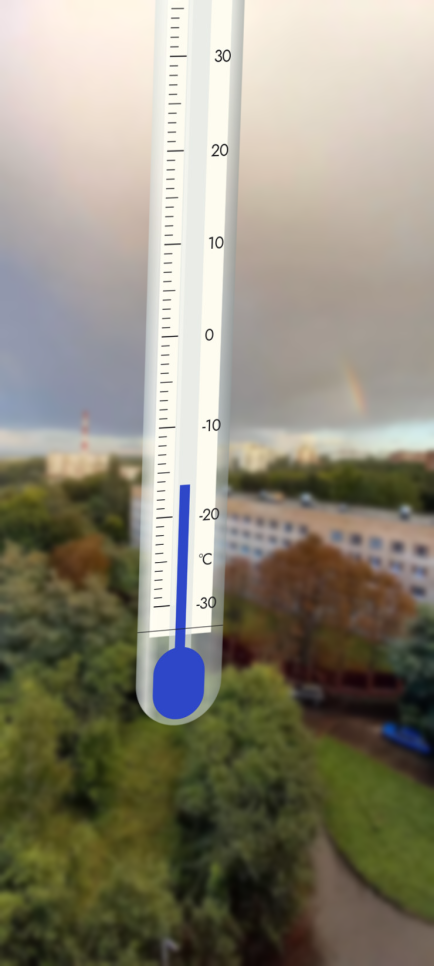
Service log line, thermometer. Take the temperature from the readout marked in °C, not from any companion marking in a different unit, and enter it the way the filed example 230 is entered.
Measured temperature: -16.5
